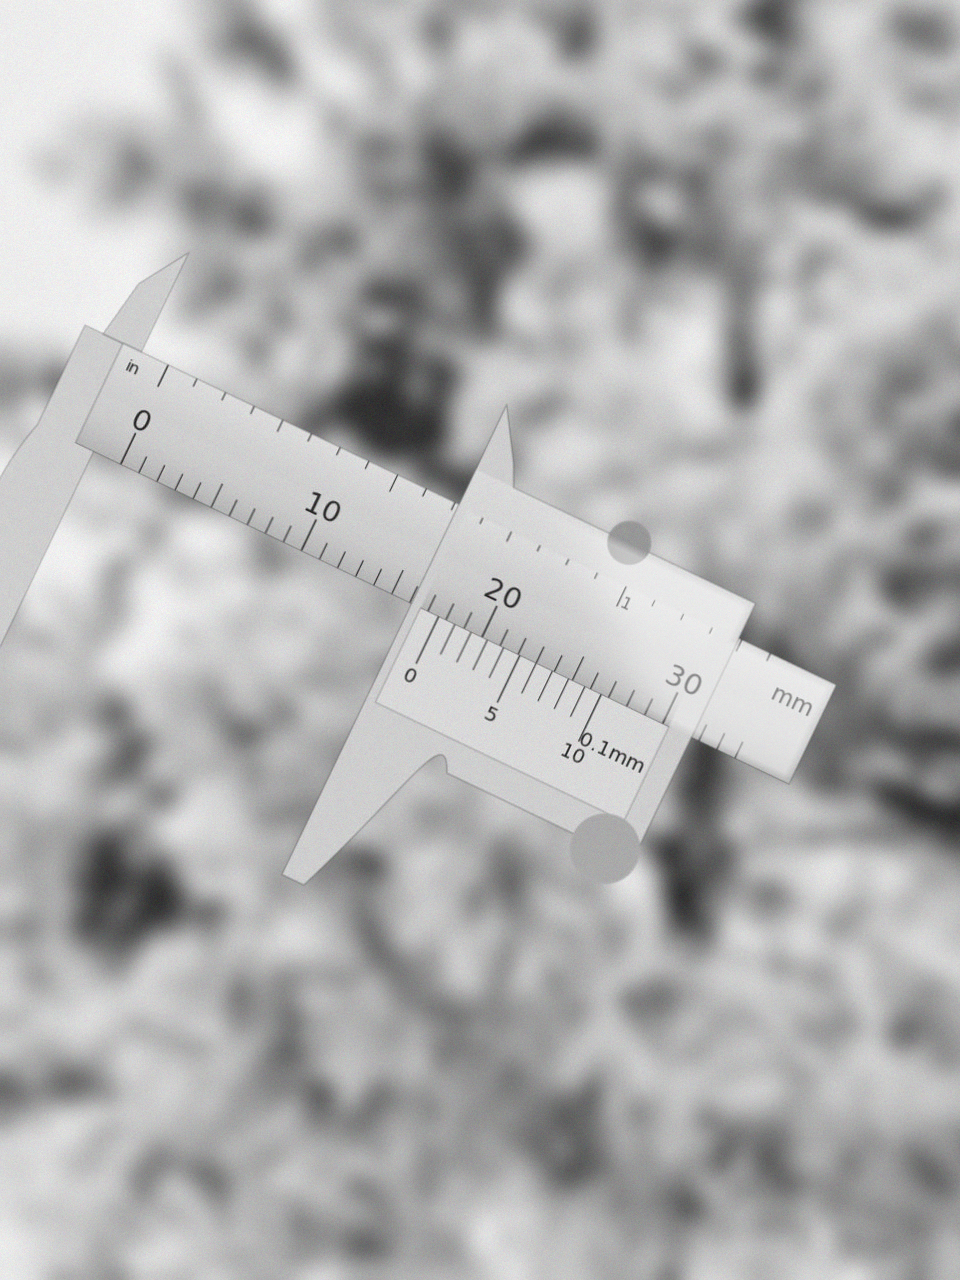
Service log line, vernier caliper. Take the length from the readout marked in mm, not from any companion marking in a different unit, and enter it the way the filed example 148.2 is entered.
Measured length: 17.6
